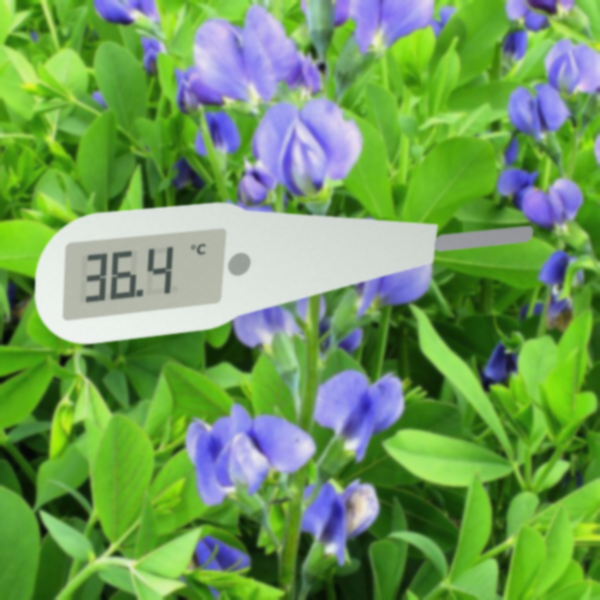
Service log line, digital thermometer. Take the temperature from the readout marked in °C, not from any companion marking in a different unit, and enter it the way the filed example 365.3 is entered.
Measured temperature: 36.4
